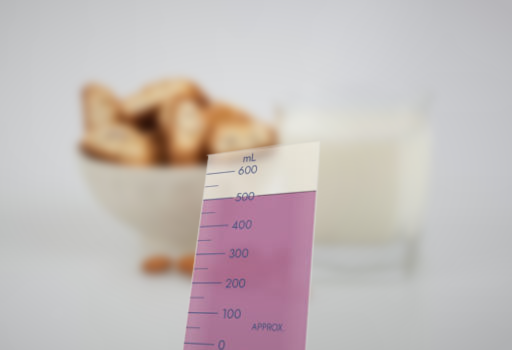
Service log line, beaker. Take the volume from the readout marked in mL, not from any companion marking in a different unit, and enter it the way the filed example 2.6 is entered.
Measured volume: 500
